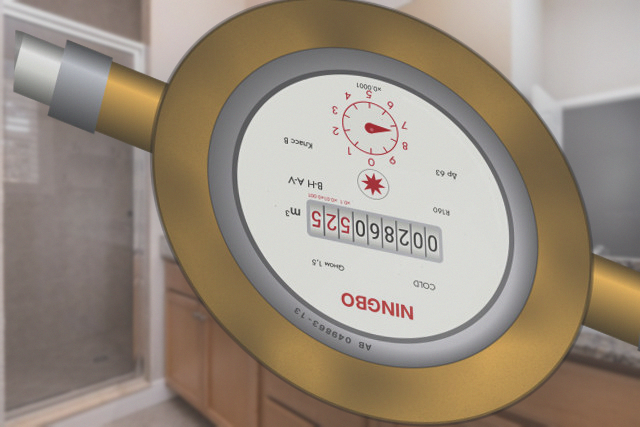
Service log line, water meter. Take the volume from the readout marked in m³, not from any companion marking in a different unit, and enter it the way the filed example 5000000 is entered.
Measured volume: 2860.5257
